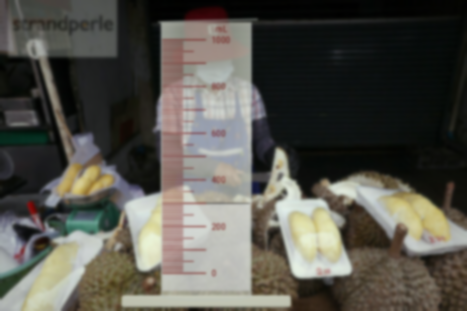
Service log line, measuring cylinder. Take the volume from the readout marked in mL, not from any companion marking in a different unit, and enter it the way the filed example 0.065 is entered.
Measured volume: 300
